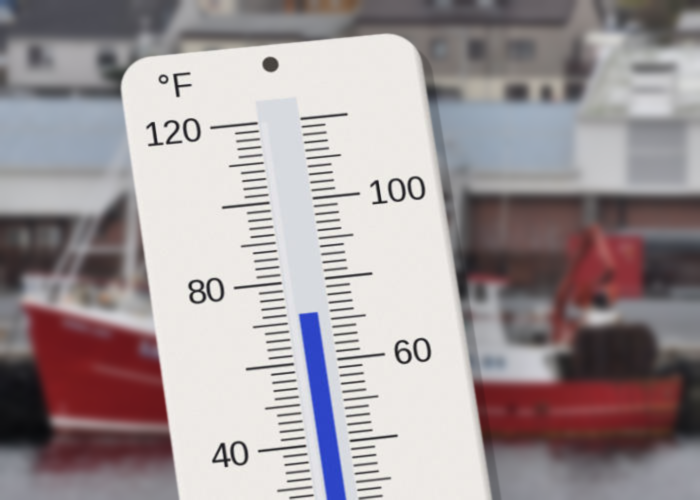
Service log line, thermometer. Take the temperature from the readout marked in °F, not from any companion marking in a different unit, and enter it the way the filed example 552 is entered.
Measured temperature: 72
